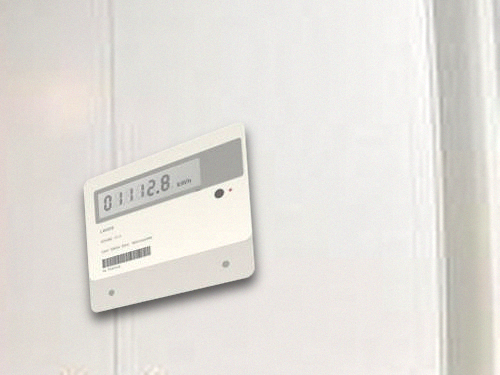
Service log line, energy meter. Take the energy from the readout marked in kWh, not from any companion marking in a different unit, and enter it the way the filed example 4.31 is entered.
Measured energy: 1112.8
